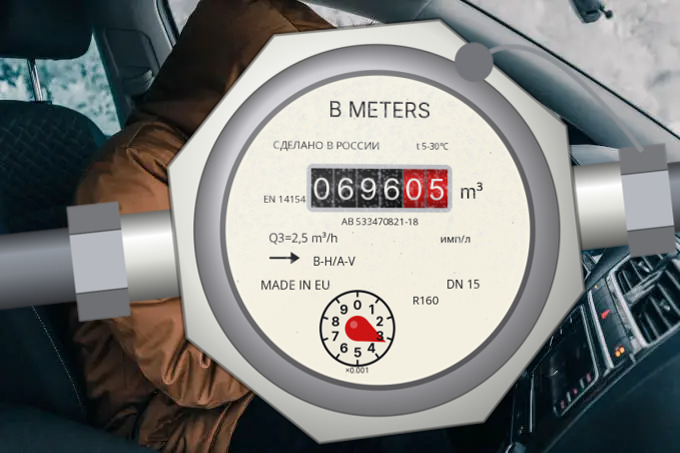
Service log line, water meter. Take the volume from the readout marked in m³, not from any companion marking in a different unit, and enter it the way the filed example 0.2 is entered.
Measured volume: 696.053
